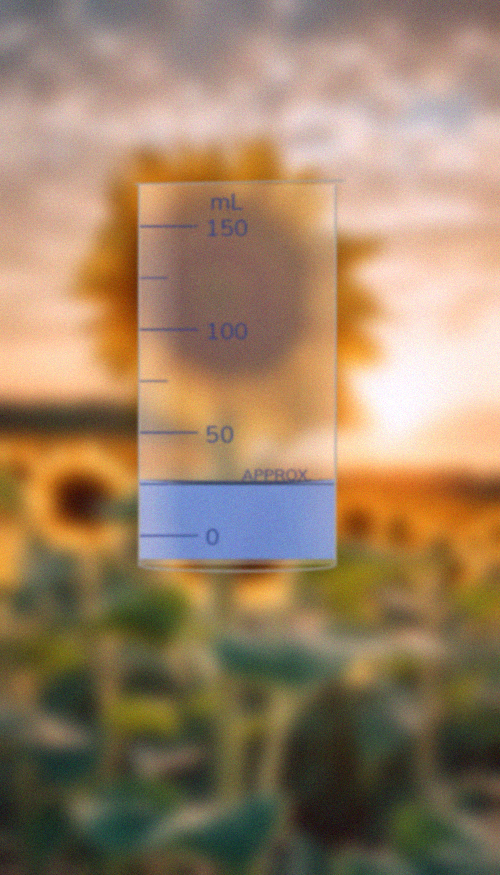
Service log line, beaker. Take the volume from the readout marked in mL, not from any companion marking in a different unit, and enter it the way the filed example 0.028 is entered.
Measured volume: 25
